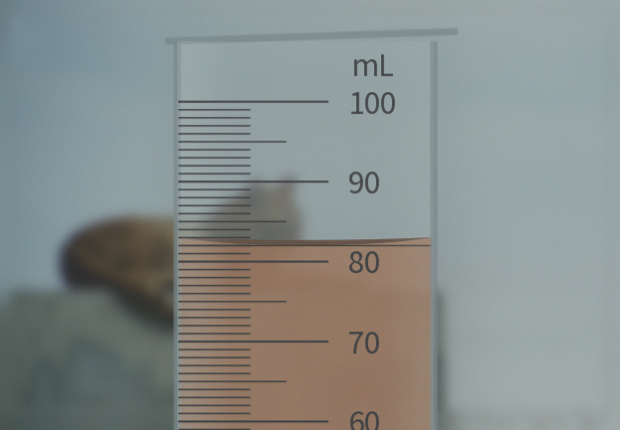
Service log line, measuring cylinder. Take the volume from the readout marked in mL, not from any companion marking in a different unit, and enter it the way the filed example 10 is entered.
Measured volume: 82
